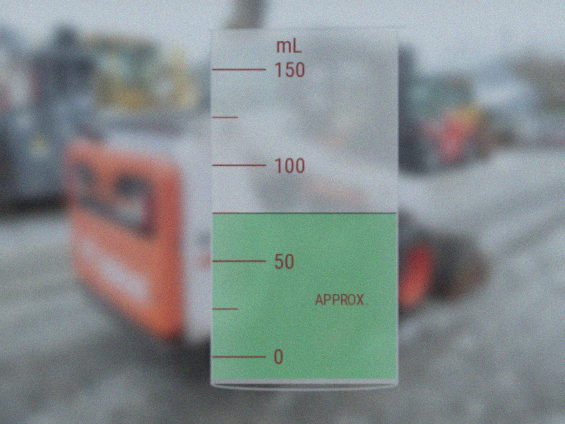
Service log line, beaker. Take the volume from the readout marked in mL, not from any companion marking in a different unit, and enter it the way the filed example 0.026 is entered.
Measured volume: 75
